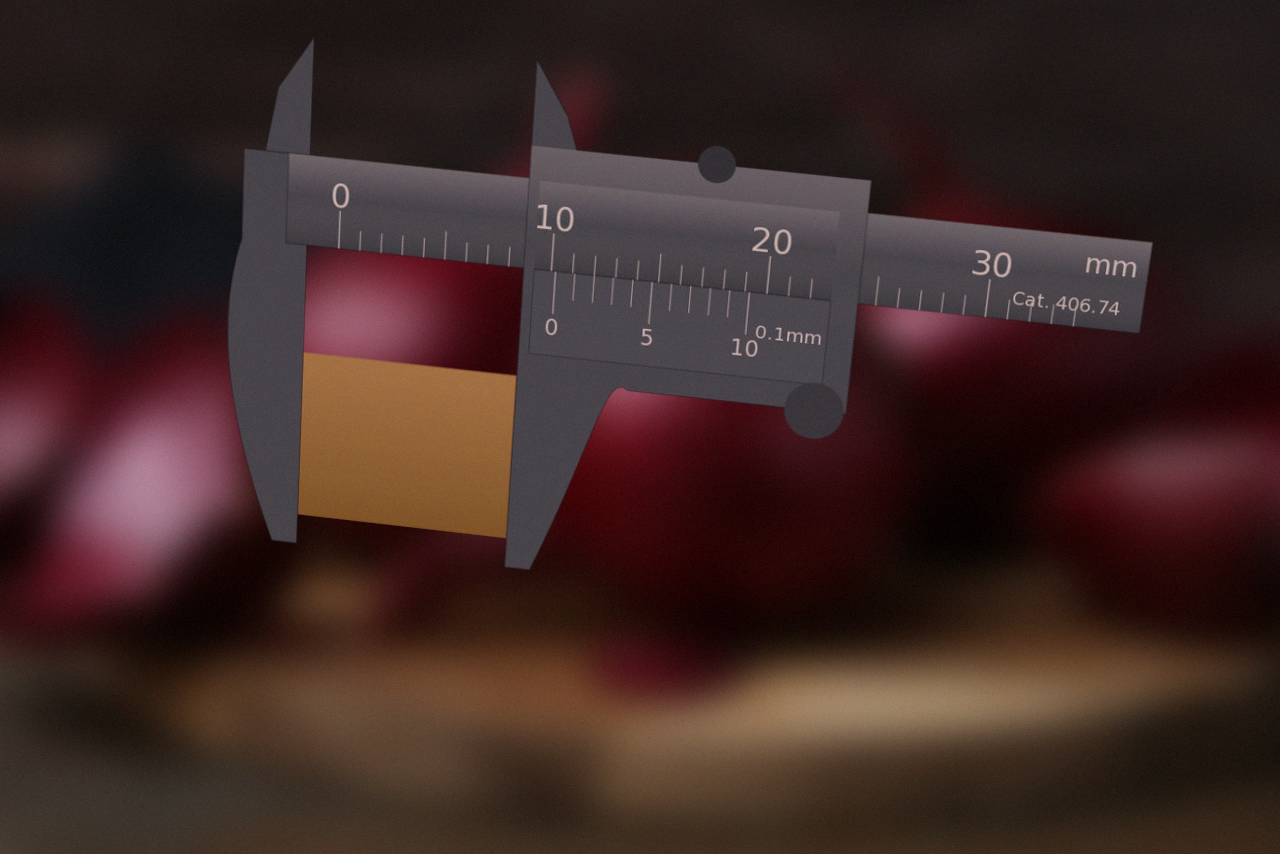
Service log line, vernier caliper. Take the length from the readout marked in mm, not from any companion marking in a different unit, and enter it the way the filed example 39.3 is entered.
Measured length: 10.2
